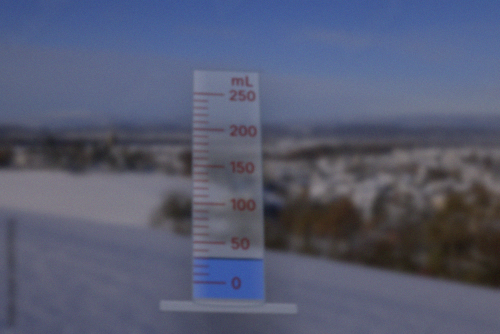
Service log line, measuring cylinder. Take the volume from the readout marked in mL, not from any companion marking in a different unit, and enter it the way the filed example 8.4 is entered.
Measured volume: 30
